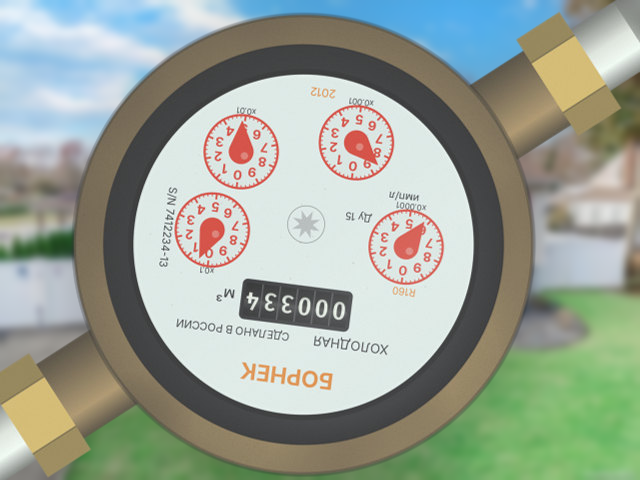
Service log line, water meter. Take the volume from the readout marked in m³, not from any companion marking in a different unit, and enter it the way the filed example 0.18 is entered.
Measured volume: 334.0485
